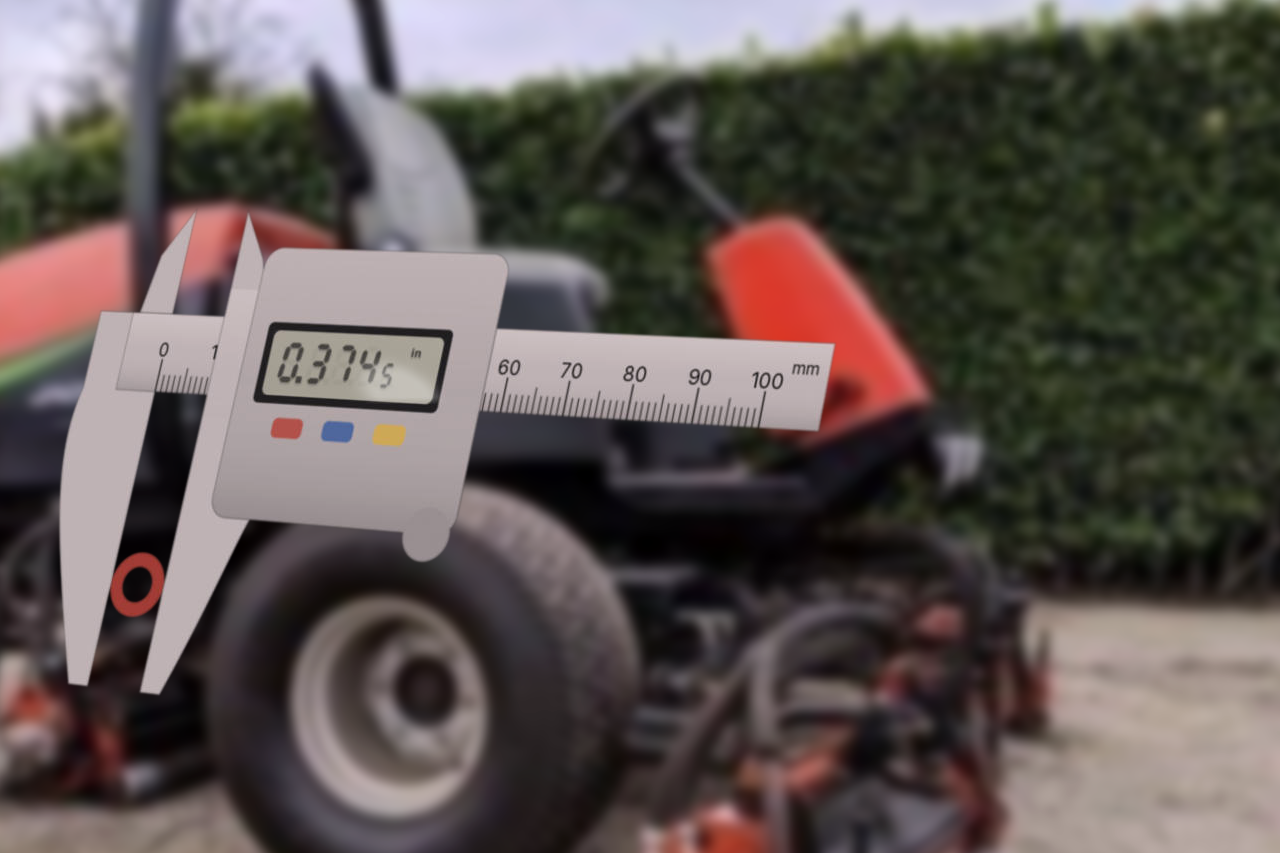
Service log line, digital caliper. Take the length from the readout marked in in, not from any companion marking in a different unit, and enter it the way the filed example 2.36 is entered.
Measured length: 0.3745
